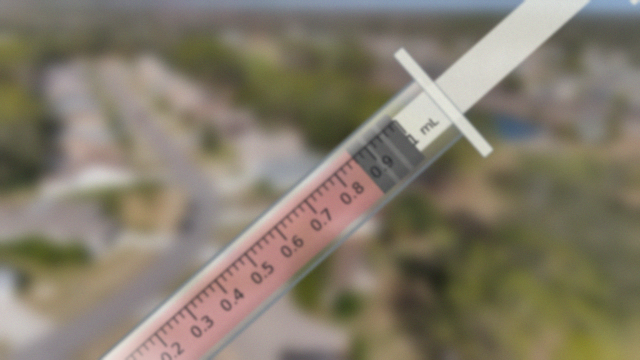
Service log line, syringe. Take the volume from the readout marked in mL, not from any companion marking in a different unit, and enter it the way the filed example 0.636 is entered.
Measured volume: 0.86
